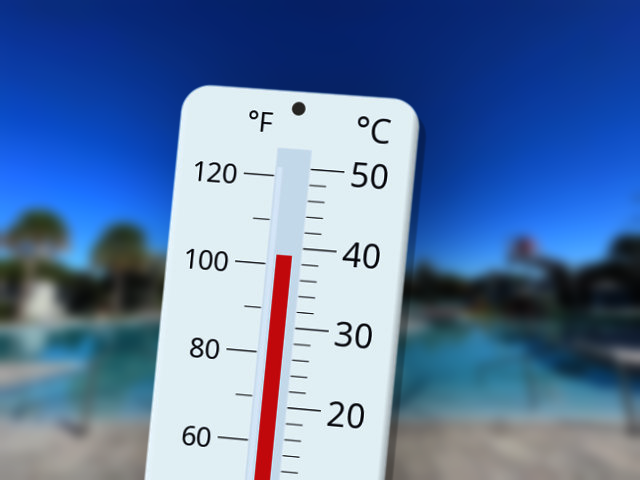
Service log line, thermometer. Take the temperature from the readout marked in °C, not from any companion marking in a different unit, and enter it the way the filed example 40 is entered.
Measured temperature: 39
